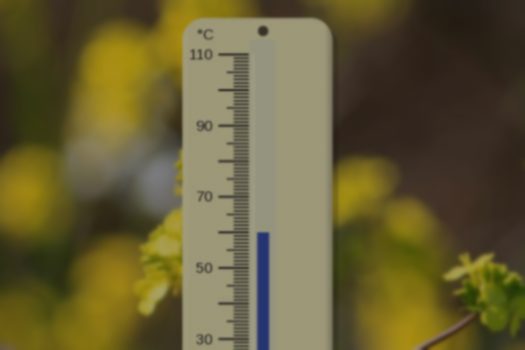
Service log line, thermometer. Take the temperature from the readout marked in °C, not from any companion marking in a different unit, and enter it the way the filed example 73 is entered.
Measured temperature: 60
